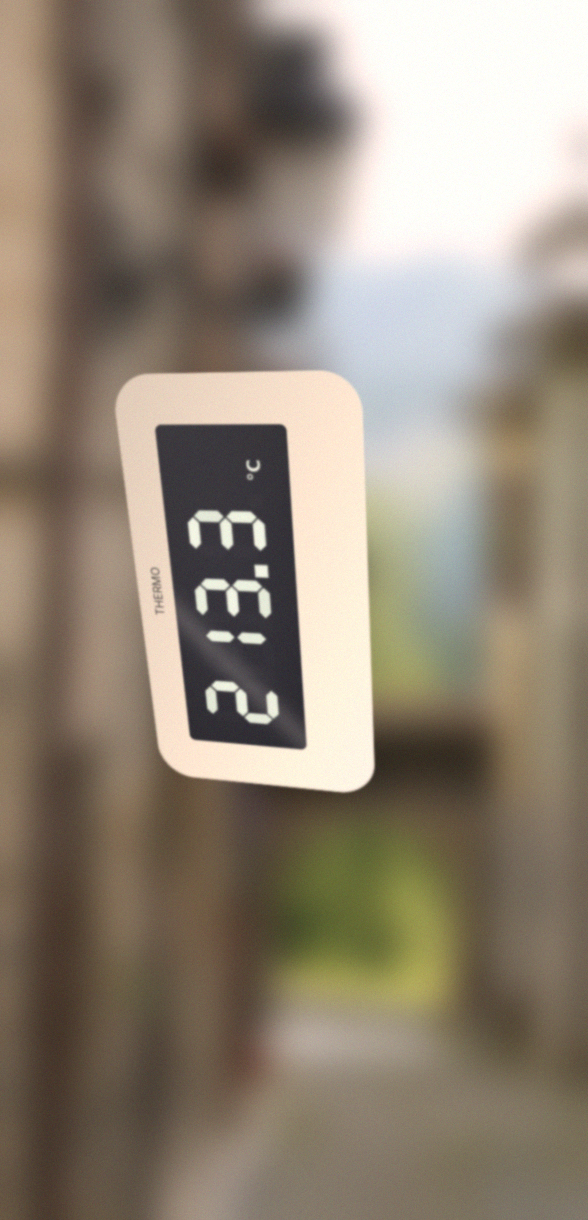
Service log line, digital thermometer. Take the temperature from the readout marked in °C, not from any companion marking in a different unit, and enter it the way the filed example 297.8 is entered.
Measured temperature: 213.3
